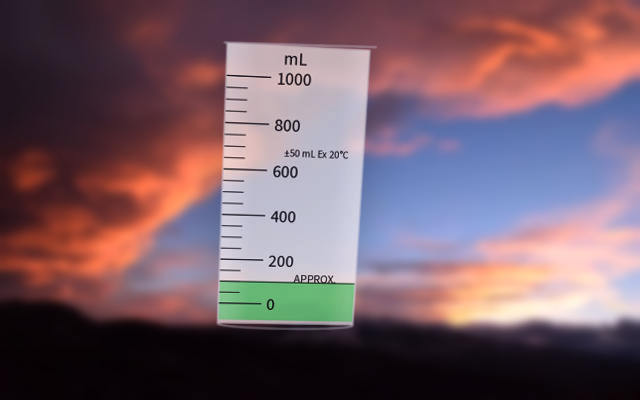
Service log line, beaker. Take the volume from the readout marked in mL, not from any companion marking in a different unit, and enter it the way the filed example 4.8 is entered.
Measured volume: 100
